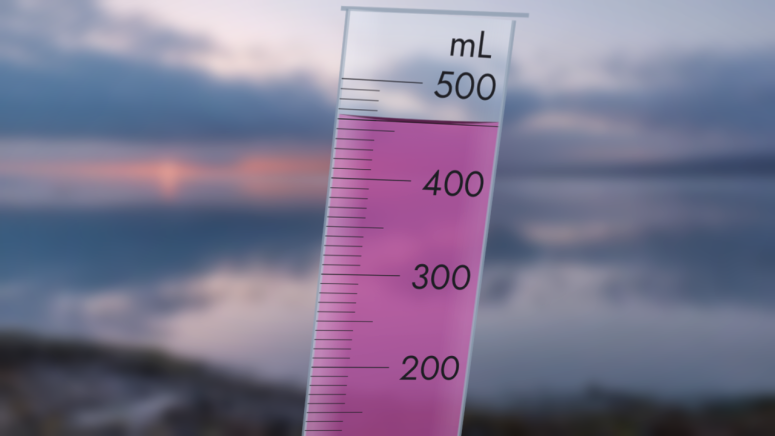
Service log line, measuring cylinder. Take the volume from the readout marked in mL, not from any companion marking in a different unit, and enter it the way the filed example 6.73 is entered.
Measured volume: 460
